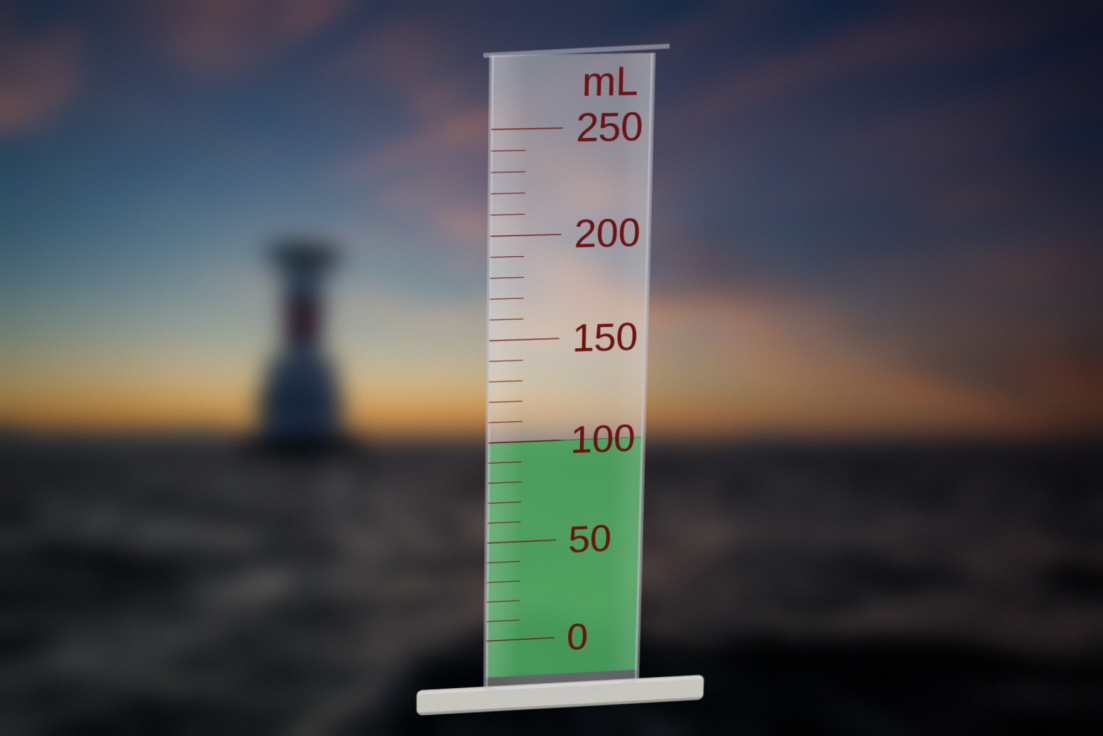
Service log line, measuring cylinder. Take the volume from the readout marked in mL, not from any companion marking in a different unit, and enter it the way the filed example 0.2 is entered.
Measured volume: 100
